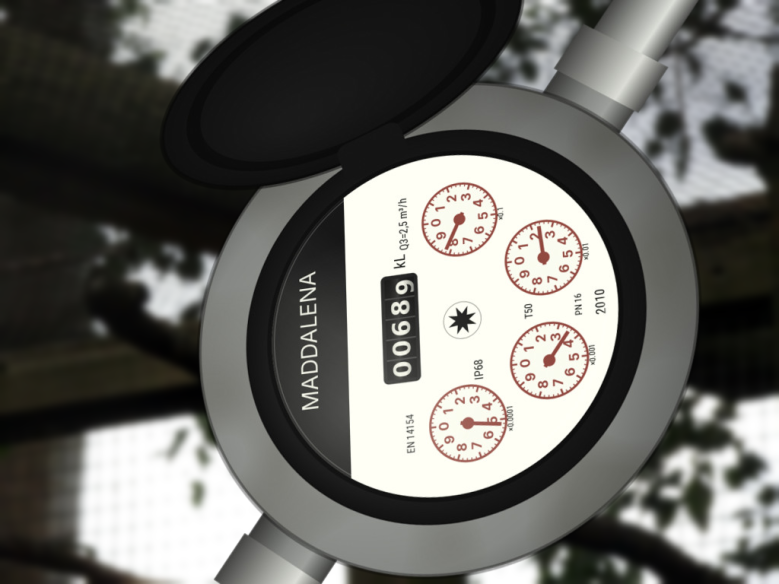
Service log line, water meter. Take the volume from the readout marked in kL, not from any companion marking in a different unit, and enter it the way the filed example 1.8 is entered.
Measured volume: 688.8235
